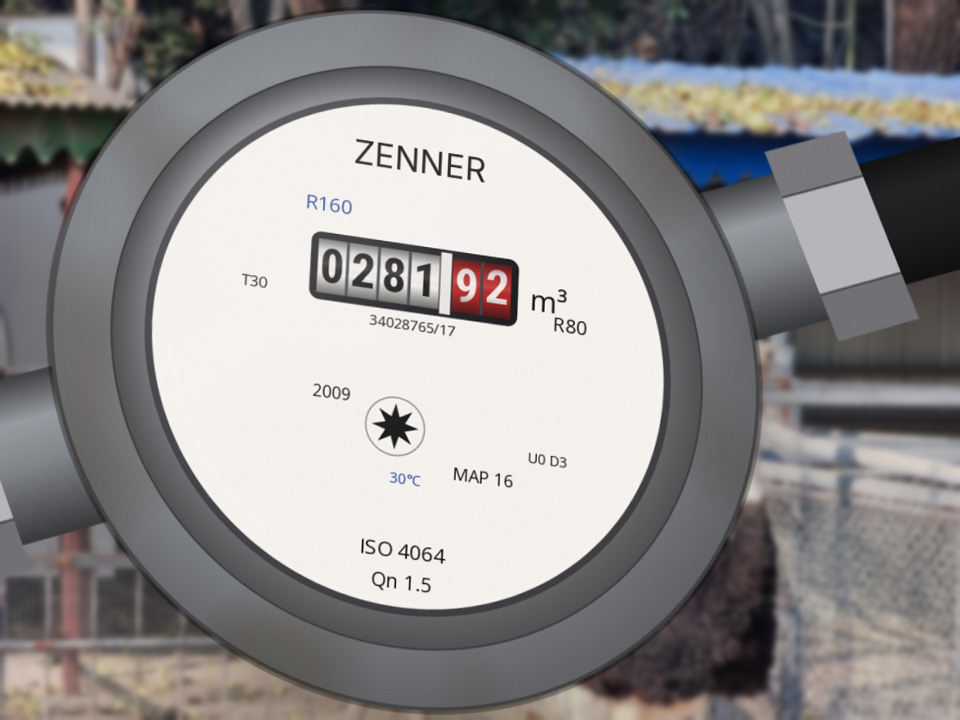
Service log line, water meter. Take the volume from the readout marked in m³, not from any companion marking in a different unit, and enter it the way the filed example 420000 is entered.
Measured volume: 281.92
